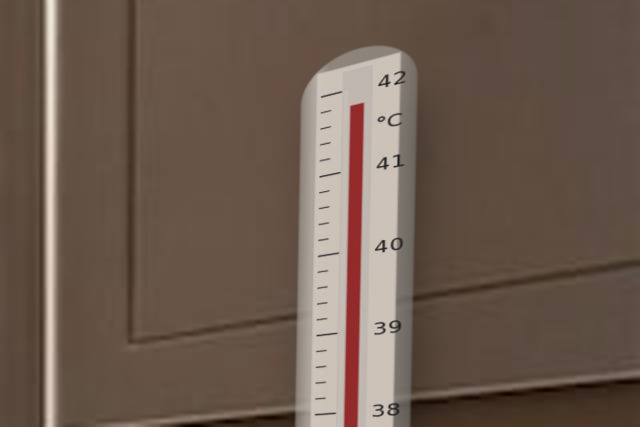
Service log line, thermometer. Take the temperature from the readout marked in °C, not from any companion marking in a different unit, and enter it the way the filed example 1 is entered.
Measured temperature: 41.8
